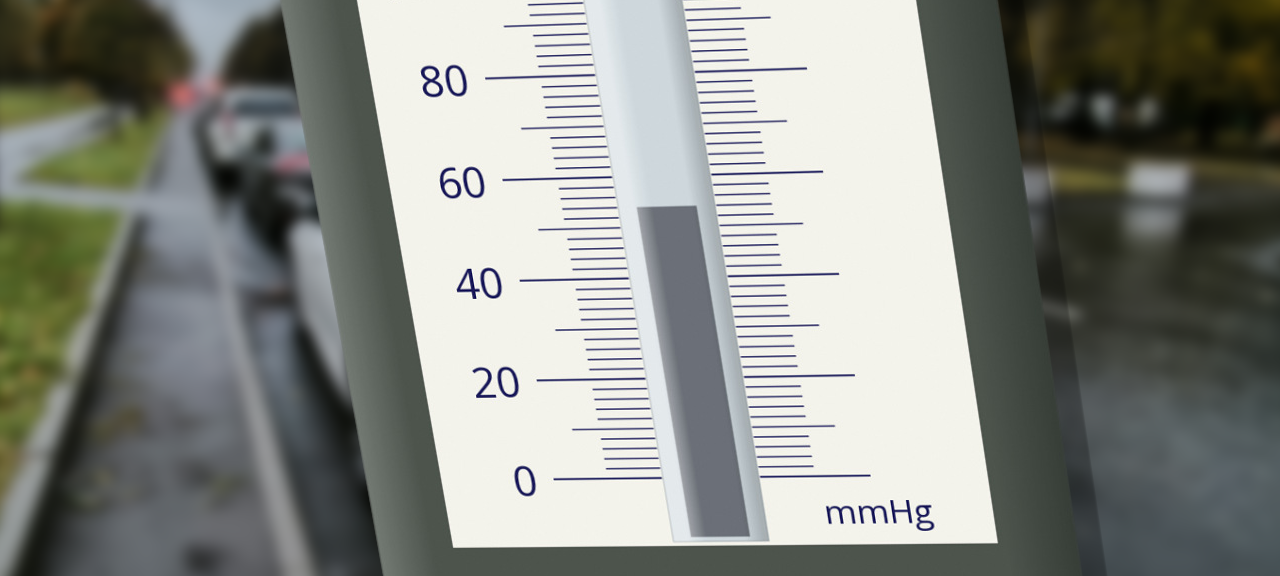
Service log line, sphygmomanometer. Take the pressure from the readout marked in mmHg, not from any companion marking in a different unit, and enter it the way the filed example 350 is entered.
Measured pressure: 54
